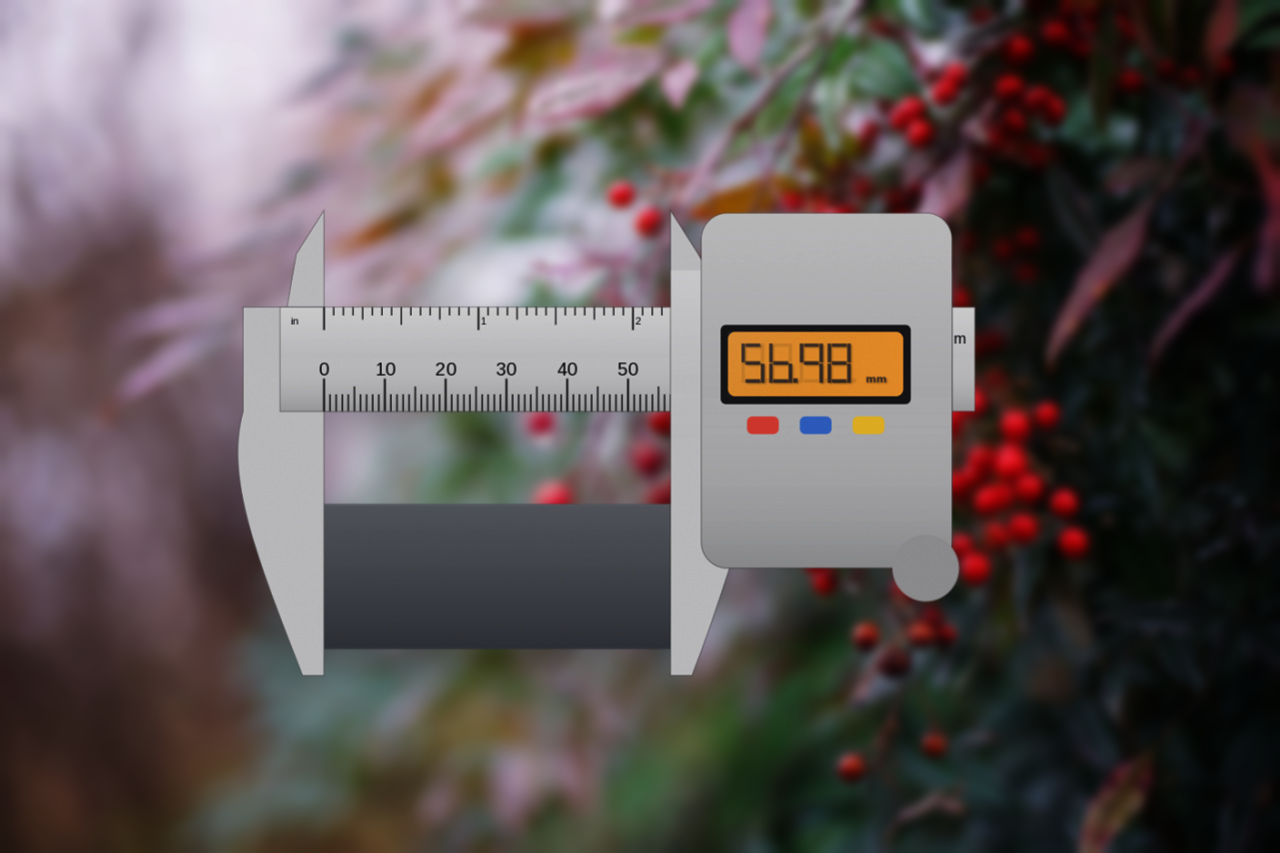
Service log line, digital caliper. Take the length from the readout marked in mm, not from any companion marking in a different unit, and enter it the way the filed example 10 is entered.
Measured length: 56.98
